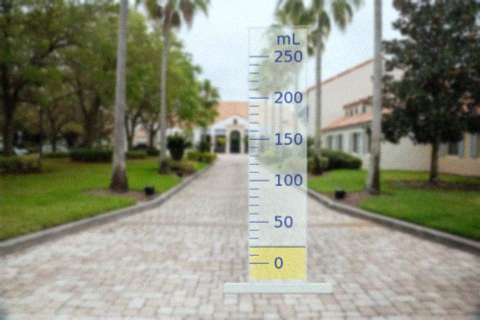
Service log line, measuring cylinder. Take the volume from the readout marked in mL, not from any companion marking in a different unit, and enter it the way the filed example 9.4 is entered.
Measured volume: 20
